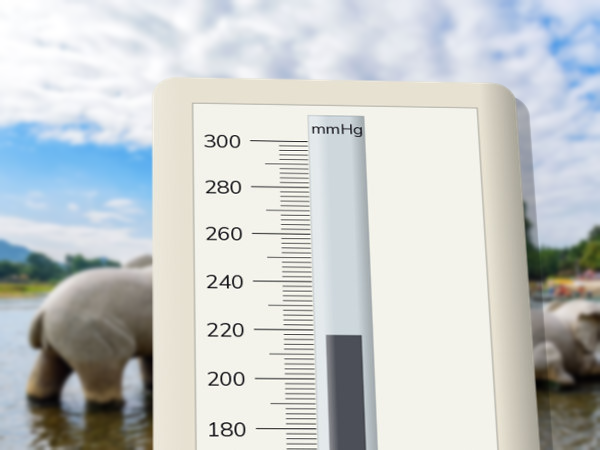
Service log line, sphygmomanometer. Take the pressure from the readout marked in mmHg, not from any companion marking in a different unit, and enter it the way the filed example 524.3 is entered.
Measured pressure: 218
